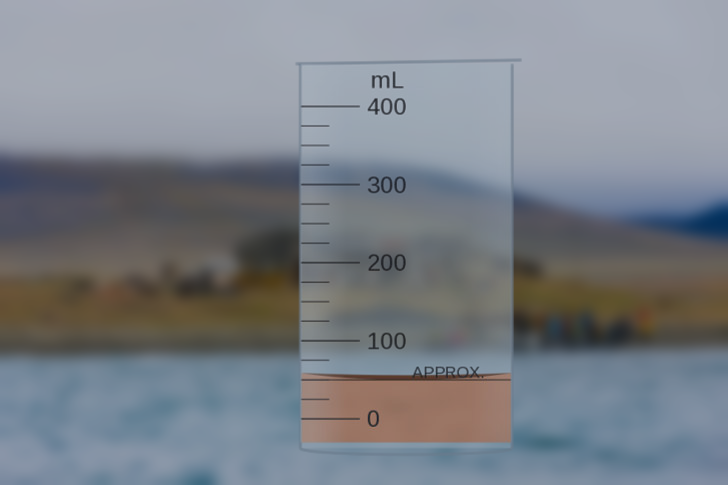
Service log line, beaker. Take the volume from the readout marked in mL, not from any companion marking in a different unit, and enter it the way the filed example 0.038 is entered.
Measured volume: 50
